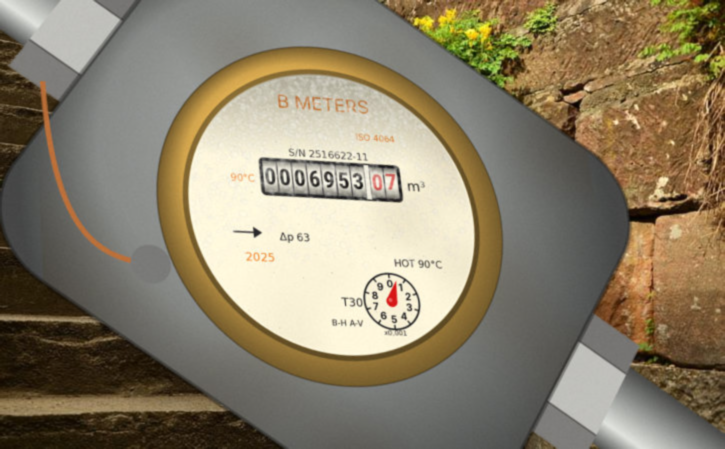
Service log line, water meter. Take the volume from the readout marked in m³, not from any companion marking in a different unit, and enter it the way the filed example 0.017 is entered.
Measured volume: 6953.070
